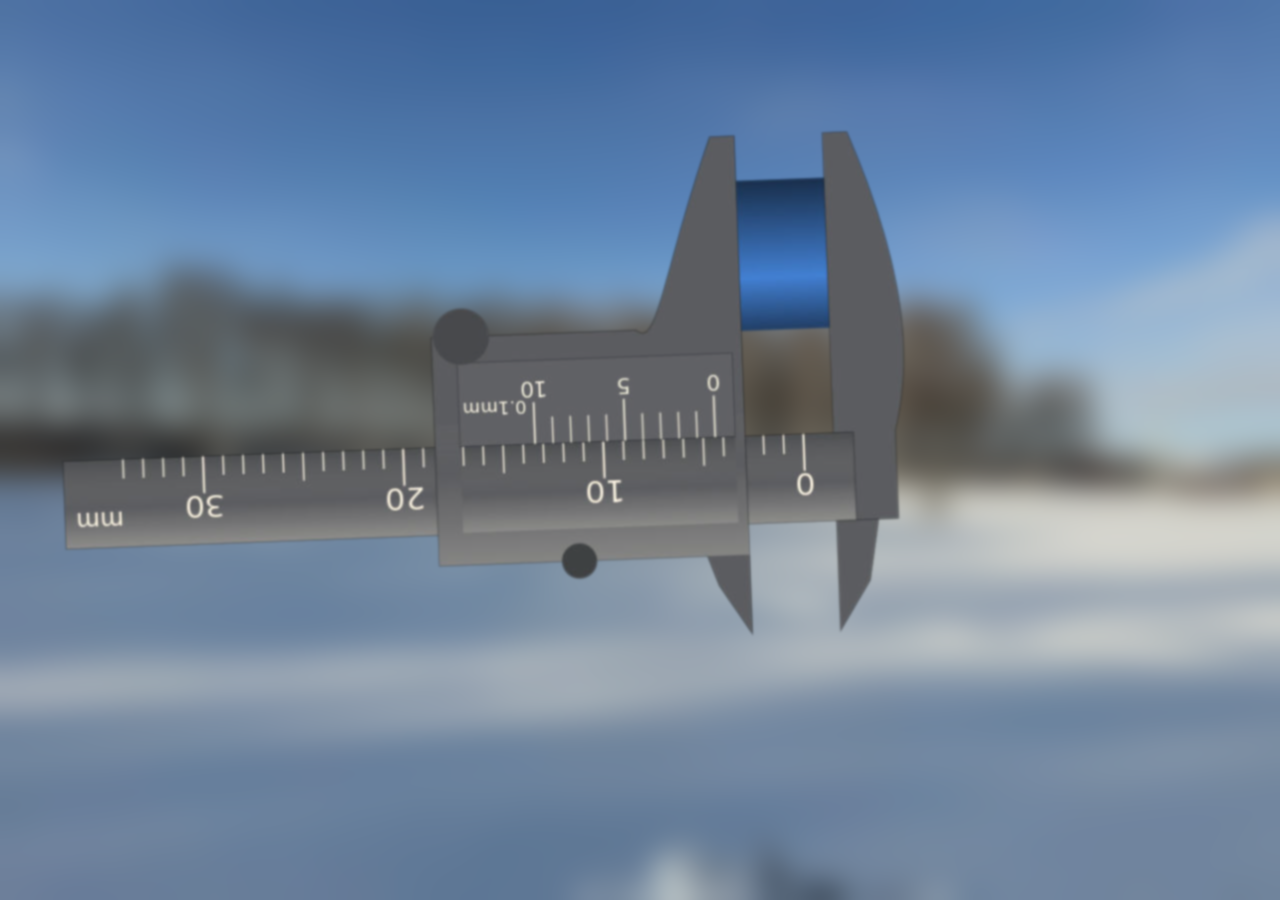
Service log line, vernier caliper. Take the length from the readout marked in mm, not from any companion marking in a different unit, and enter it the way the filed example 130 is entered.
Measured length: 4.4
